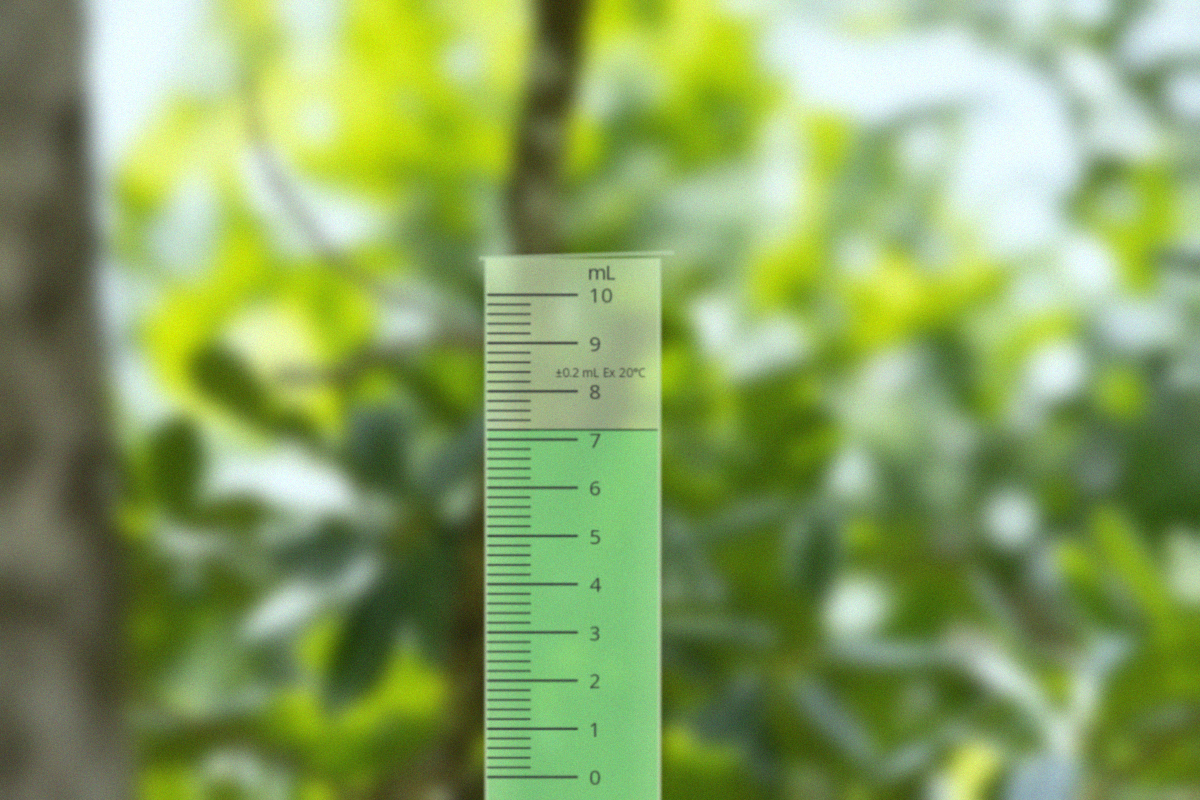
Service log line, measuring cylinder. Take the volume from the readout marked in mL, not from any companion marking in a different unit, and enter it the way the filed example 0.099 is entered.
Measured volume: 7.2
